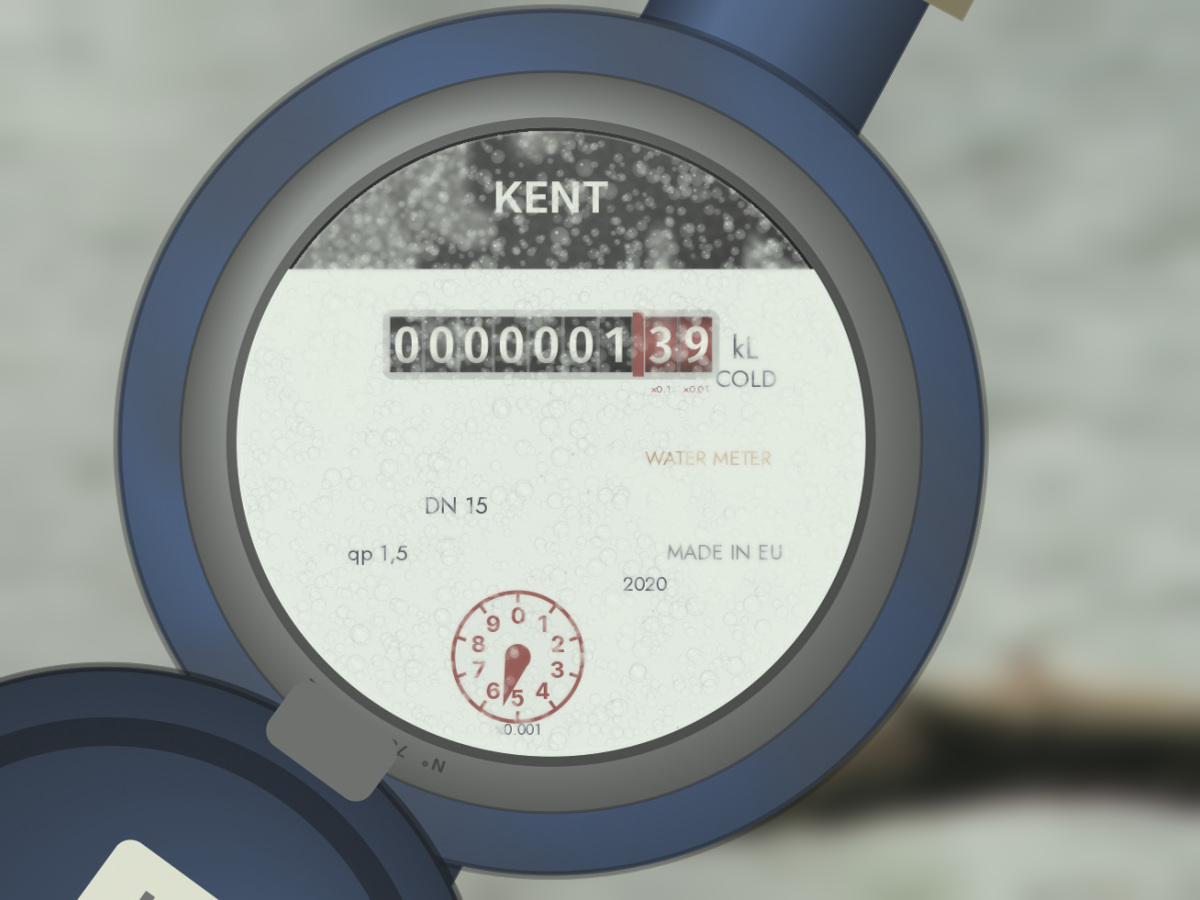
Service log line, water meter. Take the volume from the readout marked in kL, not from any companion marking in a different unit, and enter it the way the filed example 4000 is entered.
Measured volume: 1.395
